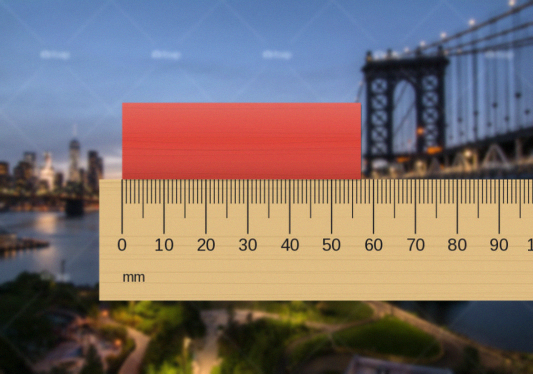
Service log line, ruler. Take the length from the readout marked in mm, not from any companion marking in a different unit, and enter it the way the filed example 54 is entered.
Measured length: 57
